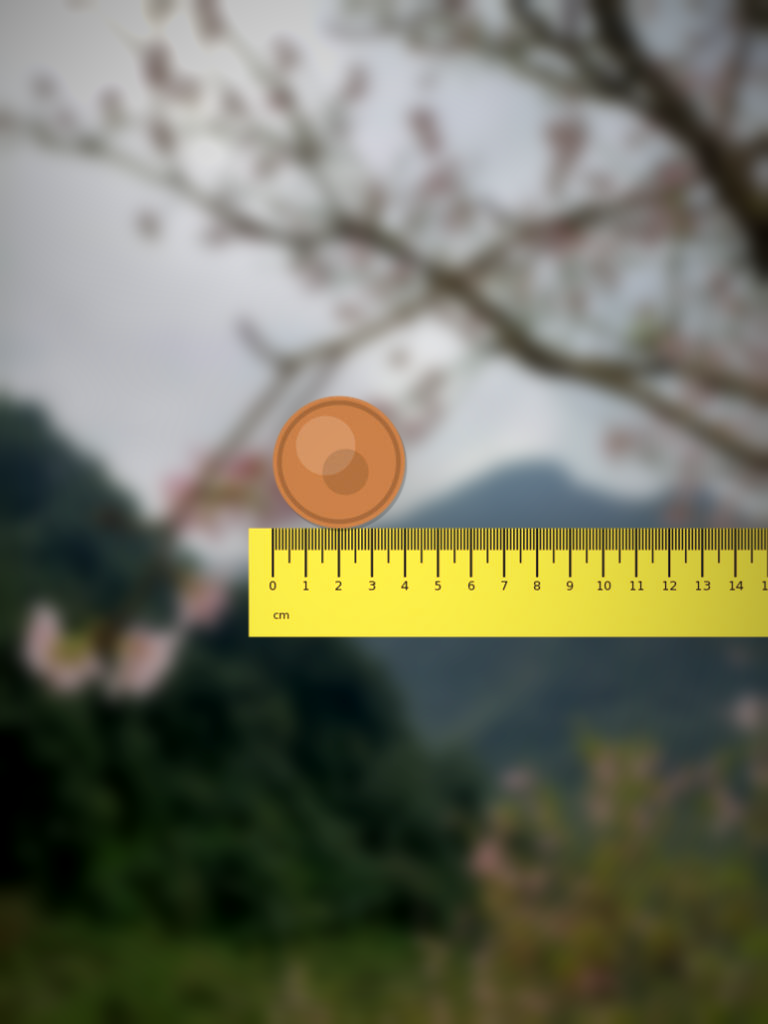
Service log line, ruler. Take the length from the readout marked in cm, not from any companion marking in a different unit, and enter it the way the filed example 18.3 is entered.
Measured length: 4
